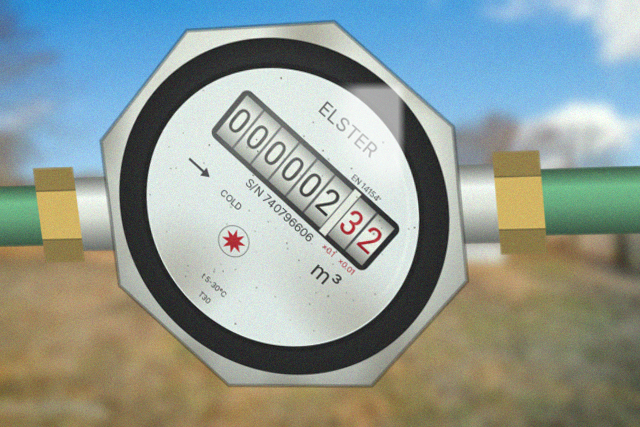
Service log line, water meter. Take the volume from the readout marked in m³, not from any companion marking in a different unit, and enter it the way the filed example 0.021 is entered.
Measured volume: 2.32
